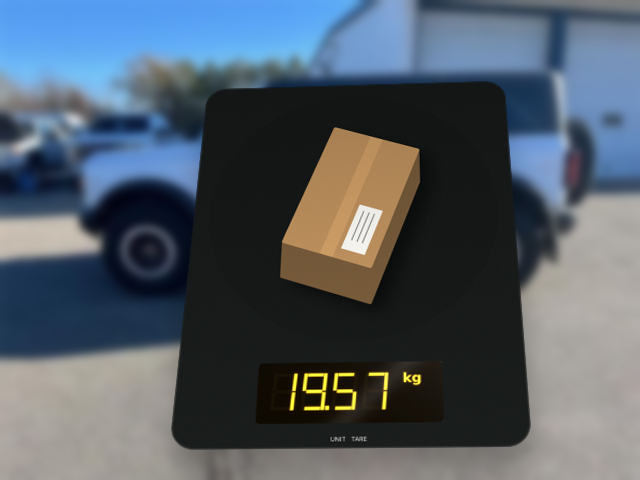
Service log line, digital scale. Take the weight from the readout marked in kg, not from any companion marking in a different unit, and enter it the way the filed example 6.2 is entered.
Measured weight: 19.57
